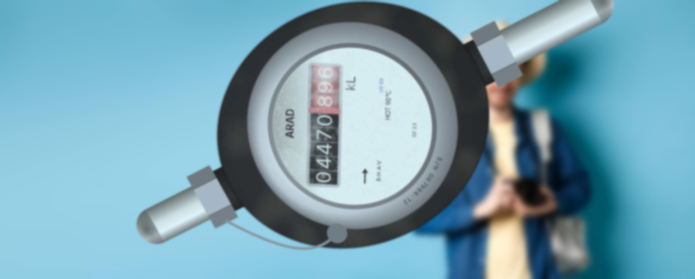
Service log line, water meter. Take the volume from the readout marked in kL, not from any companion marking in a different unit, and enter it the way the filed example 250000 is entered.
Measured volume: 4470.896
